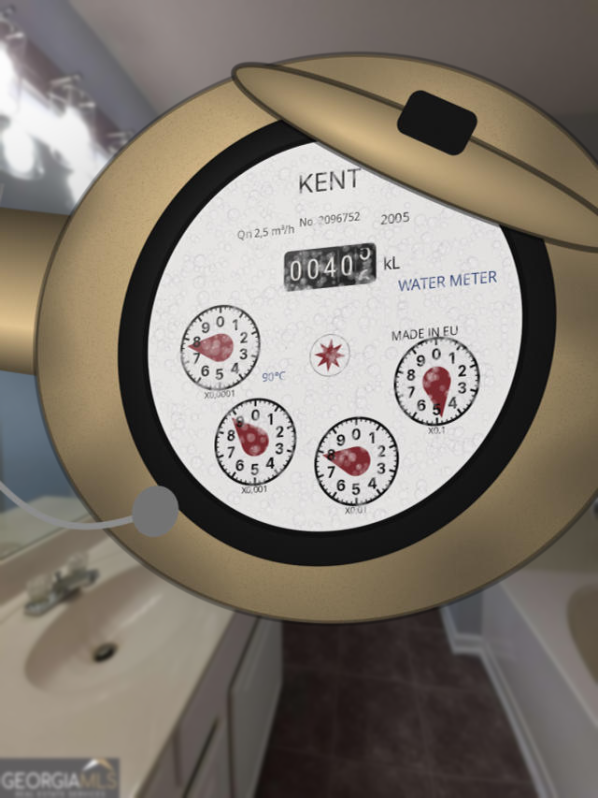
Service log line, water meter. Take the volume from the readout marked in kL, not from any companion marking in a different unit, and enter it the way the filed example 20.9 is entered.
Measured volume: 405.4787
